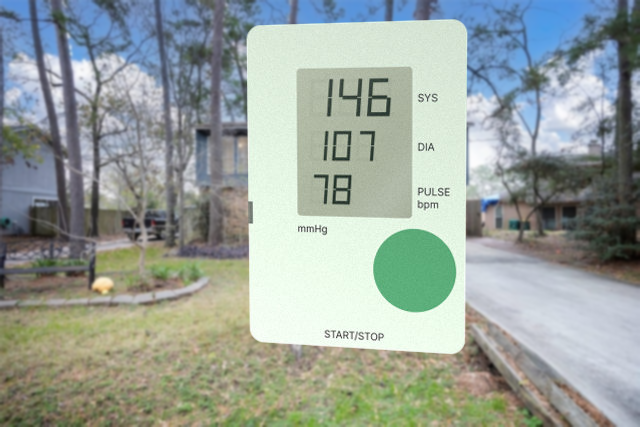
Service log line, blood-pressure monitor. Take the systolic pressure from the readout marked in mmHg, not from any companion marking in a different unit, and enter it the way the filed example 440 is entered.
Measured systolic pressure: 146
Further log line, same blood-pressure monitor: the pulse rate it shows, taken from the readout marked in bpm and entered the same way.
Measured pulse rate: 78
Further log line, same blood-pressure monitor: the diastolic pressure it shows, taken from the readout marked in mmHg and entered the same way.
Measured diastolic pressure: 107
